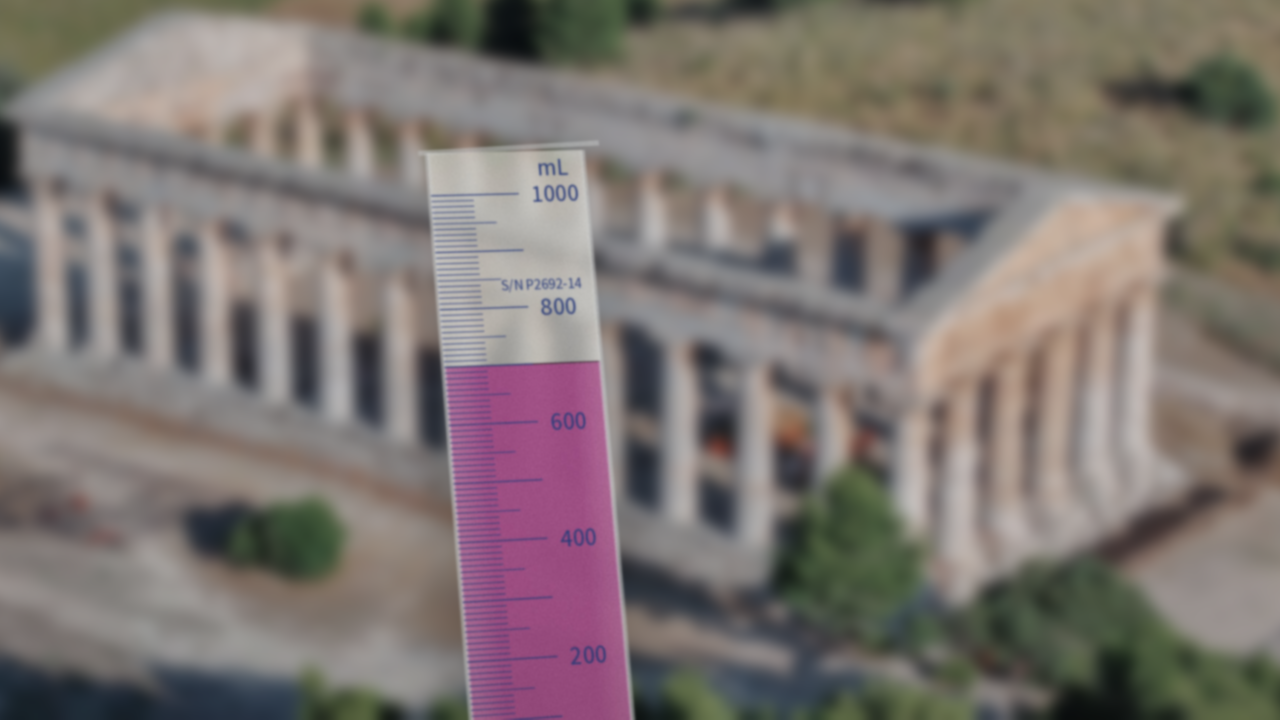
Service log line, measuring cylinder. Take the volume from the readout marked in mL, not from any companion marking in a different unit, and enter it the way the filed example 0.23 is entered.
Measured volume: 700
